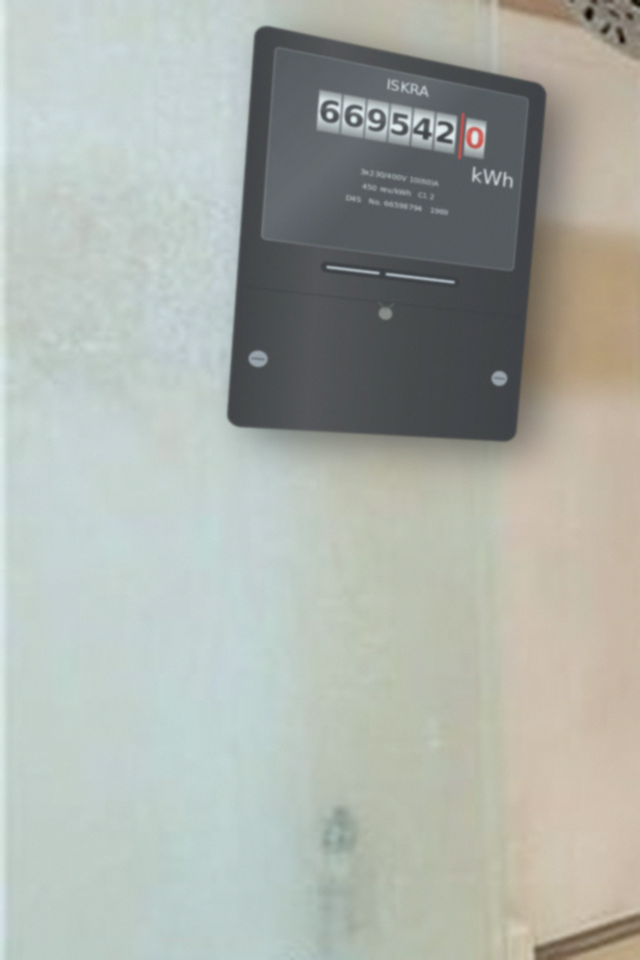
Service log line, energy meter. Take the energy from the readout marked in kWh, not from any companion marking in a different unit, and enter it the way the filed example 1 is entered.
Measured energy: 669542.0
